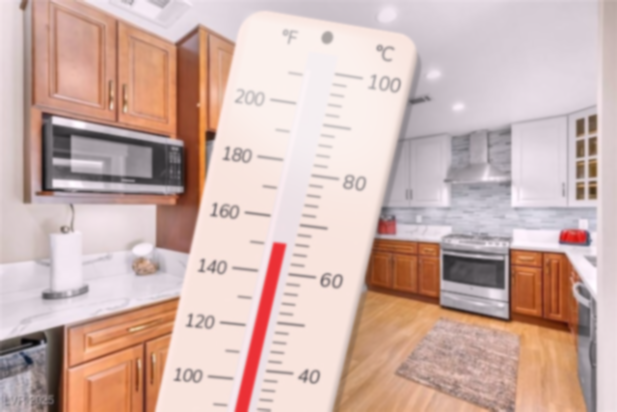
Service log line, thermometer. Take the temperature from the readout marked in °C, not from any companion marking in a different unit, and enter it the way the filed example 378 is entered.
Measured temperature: 66
